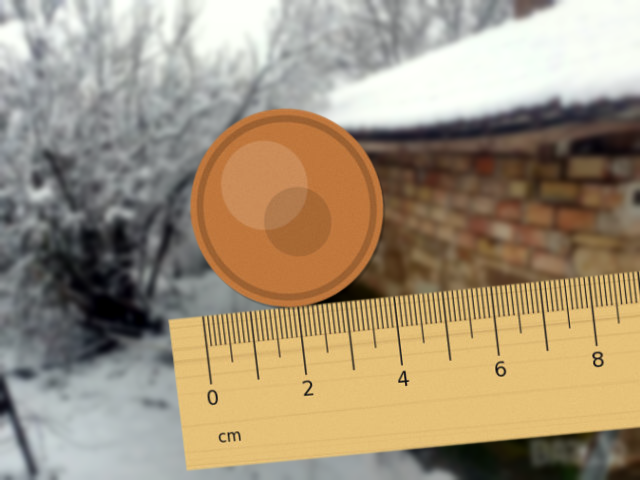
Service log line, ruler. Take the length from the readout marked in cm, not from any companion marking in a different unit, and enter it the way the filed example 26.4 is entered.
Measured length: 4
